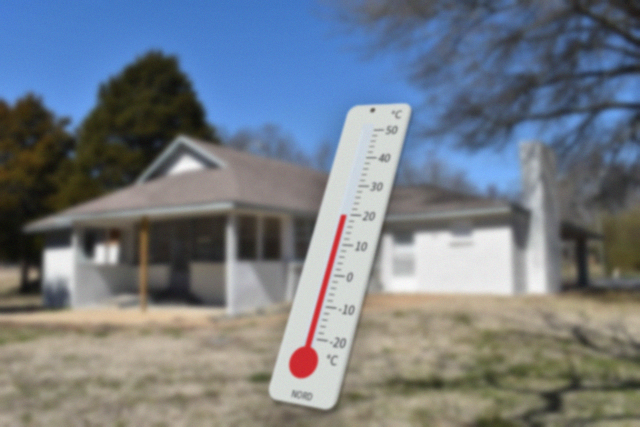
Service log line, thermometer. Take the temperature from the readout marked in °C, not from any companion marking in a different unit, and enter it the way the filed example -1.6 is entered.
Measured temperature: 20
